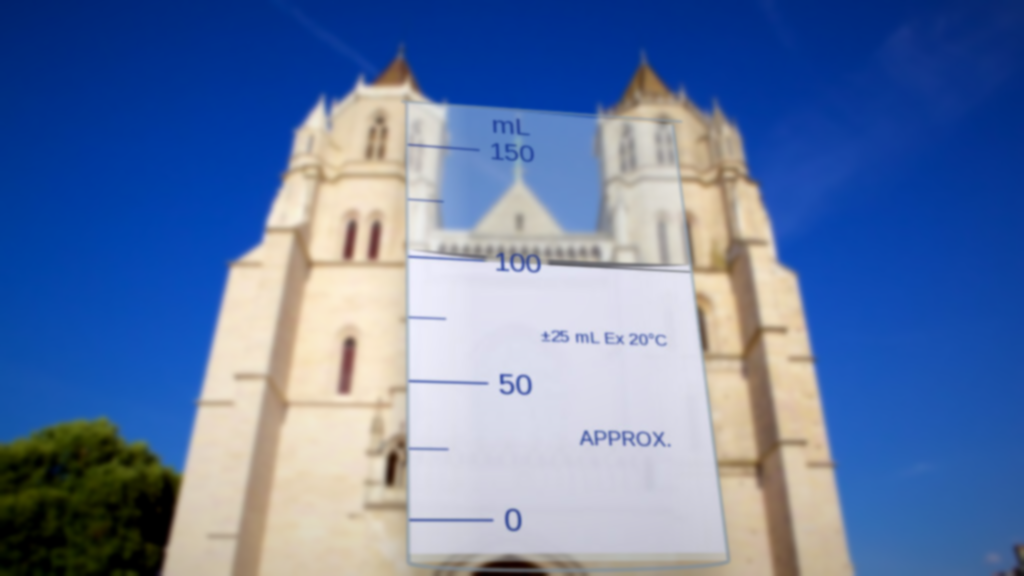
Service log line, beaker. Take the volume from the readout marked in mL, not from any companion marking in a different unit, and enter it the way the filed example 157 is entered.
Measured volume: 100
